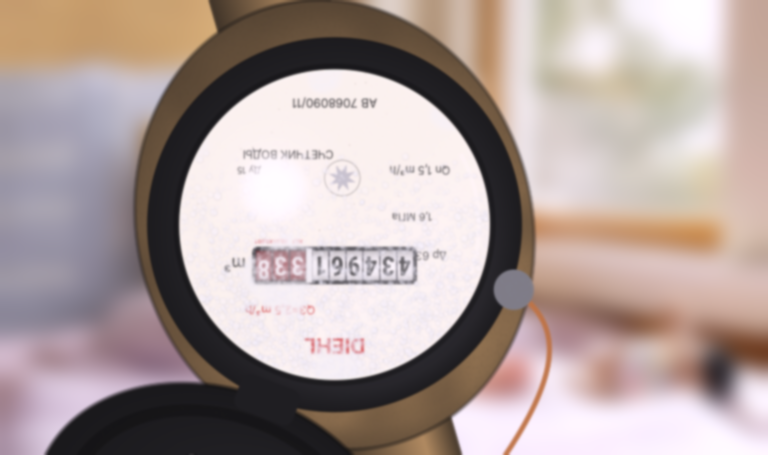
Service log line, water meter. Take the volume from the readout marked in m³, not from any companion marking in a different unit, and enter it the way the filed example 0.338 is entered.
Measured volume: 434961.338
